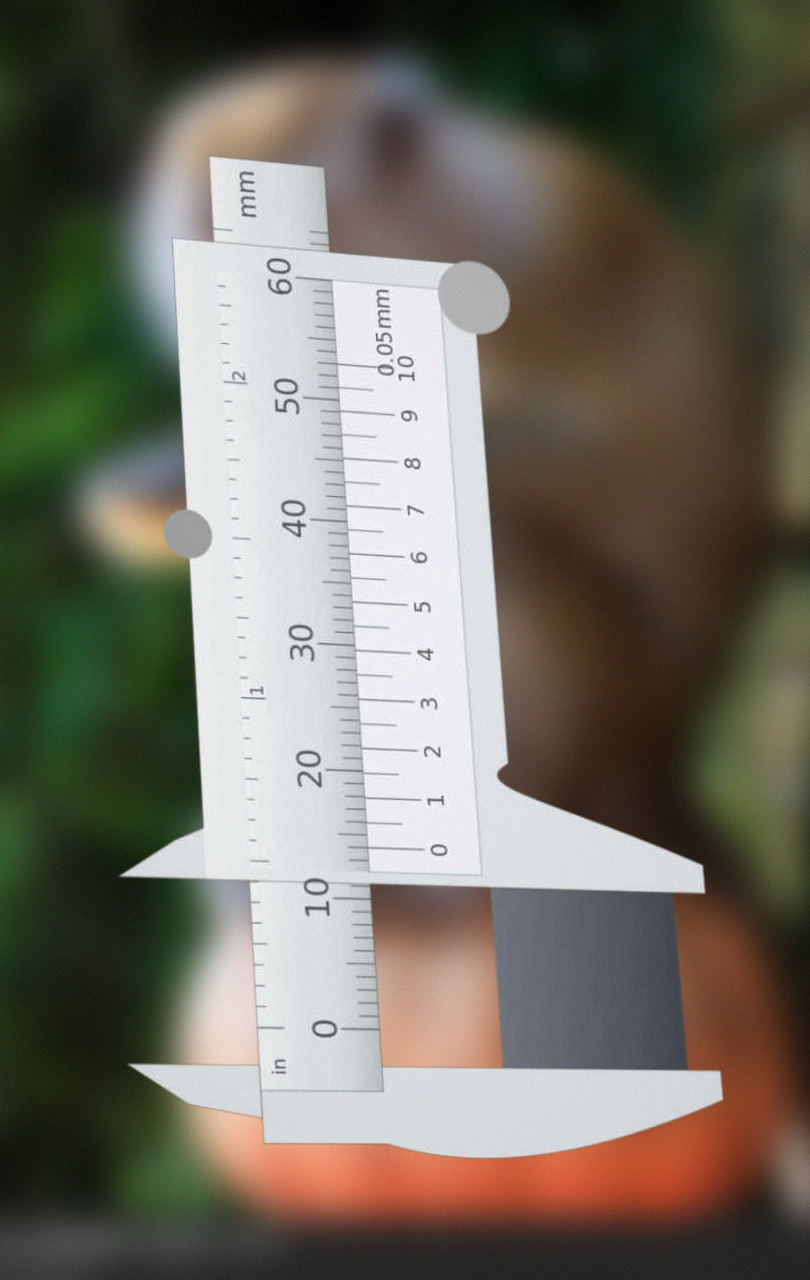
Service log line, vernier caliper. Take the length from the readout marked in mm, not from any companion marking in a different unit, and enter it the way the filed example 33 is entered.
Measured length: 14.0
